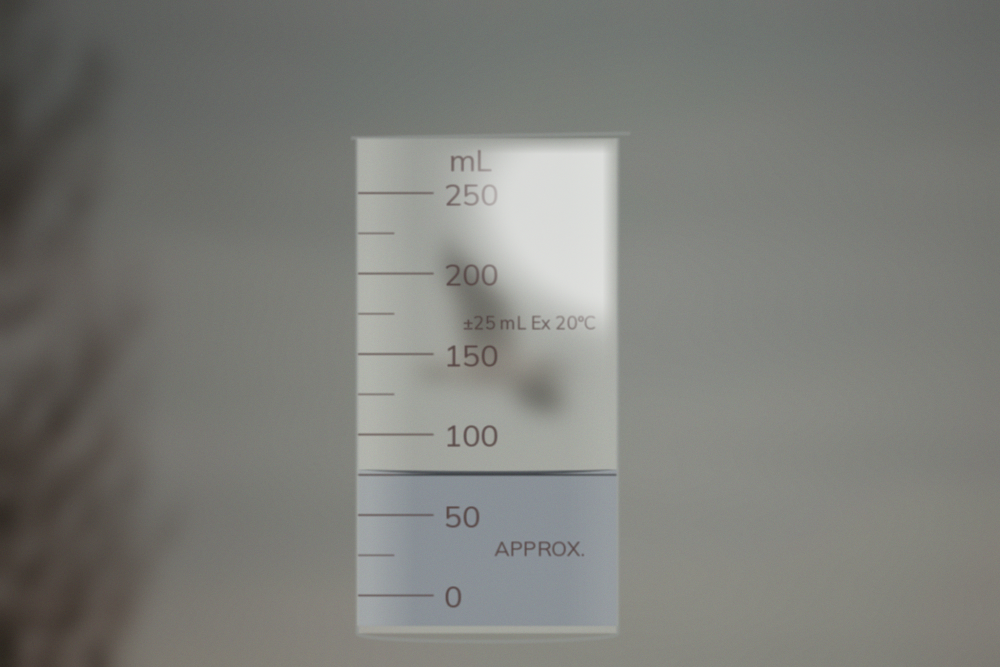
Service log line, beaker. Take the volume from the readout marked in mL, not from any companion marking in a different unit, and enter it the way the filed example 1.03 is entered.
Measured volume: 75
